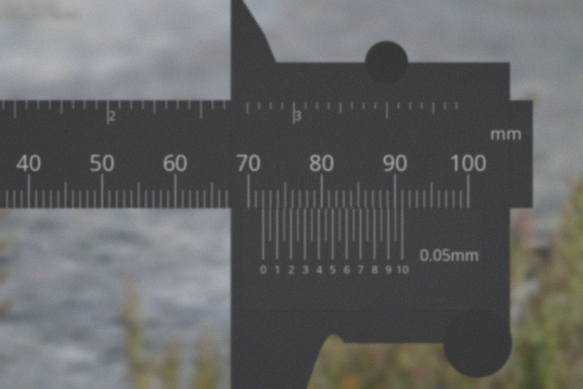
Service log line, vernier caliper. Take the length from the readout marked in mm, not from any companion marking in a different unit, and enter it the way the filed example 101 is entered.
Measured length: 72.0
